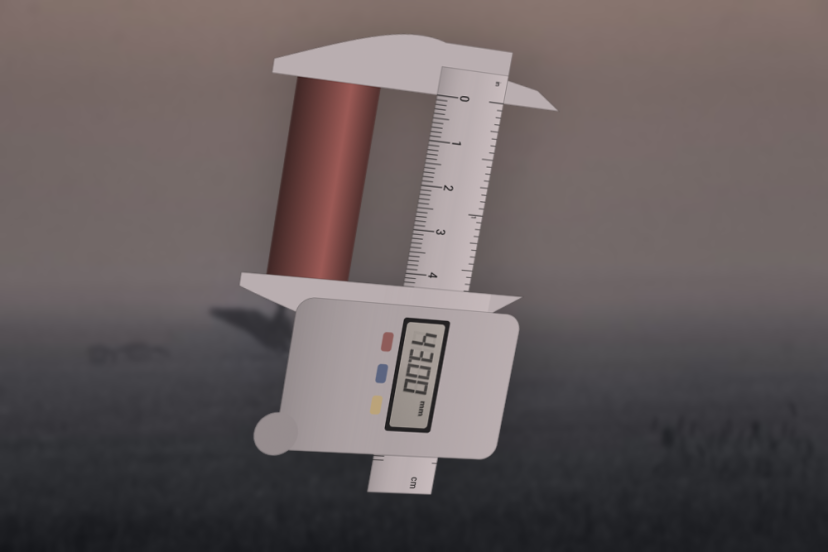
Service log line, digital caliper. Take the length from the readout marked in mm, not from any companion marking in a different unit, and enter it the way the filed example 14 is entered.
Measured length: 43.00
